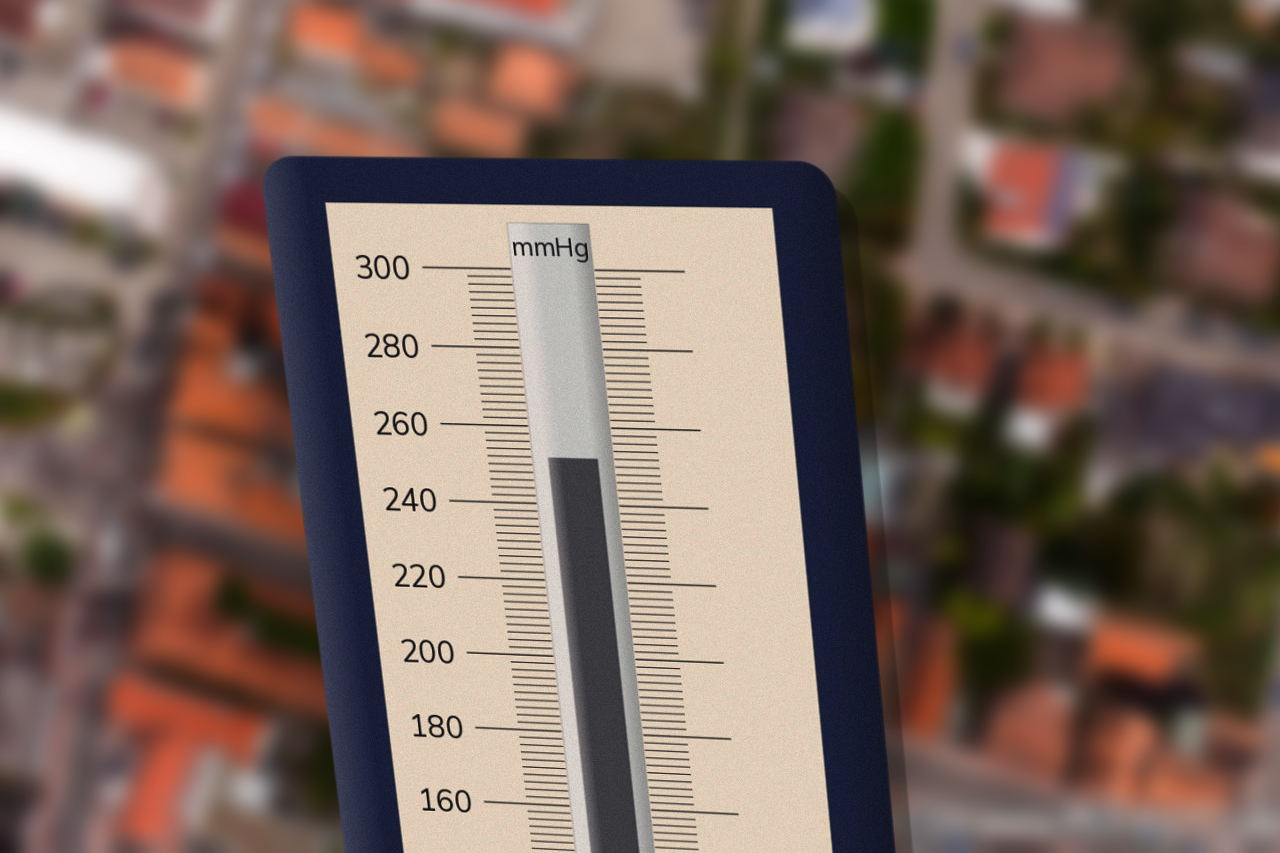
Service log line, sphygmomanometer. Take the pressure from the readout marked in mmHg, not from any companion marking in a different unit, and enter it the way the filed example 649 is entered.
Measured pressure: 252
